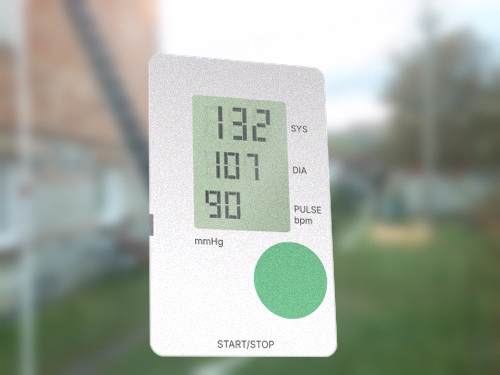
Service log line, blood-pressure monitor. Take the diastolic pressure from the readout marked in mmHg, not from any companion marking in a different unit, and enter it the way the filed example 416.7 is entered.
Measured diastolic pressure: 107
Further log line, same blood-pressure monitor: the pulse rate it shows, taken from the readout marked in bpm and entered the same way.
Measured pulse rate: 90
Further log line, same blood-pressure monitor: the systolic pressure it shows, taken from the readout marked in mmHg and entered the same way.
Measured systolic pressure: 132
